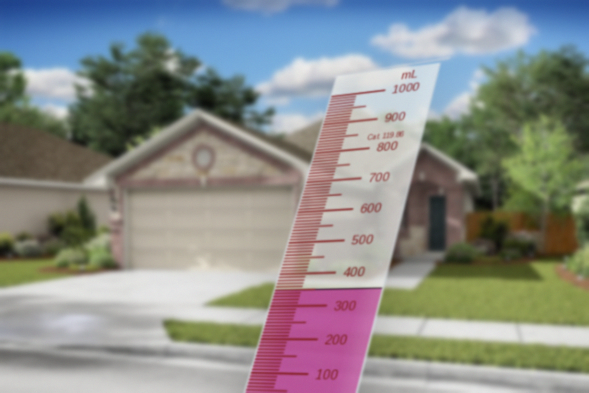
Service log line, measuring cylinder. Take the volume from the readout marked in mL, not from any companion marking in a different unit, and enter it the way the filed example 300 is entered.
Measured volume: 350
